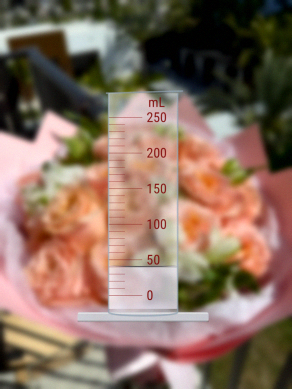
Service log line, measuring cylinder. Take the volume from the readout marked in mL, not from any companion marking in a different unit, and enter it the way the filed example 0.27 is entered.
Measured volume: 40
